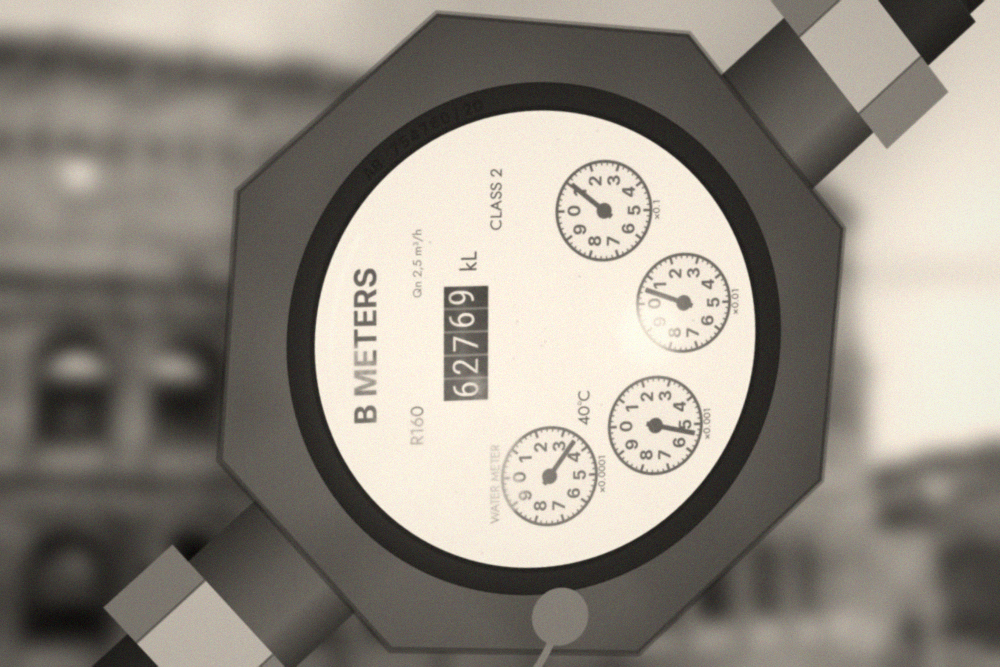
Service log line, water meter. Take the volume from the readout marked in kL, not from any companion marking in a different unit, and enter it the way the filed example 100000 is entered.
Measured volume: 62769.1053
